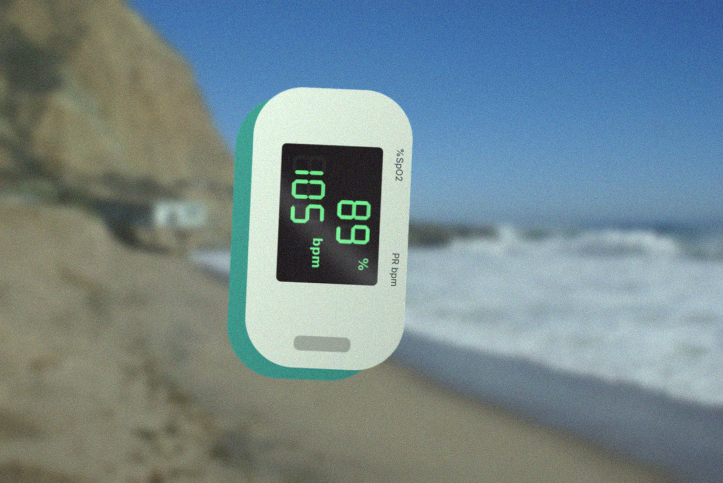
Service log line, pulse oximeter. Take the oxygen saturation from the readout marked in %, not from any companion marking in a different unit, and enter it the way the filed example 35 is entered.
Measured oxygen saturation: 89
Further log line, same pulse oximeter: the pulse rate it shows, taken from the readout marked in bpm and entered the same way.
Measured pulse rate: 105
